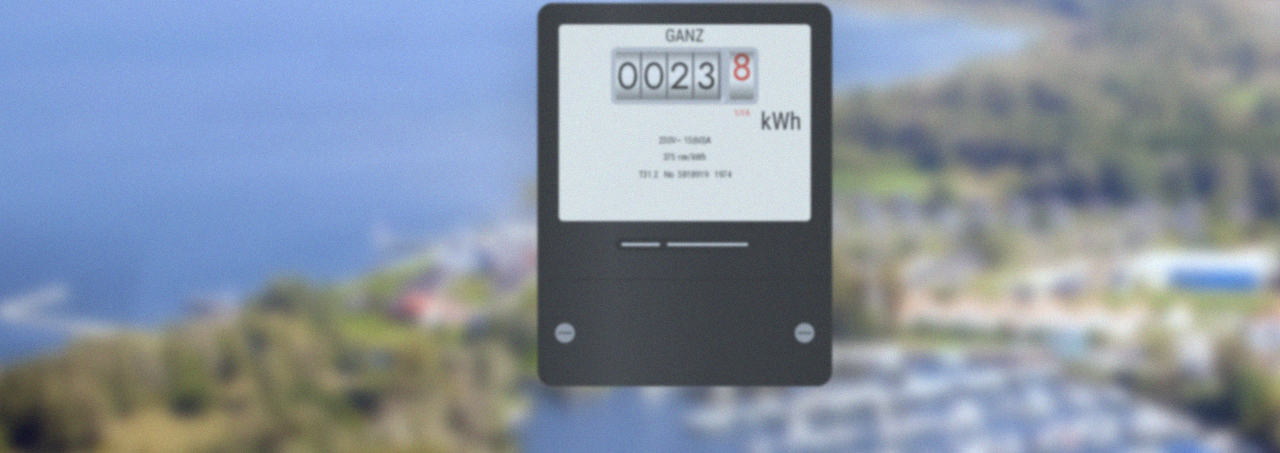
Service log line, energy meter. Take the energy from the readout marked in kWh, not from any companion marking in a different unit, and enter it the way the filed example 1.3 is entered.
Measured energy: 23.8
